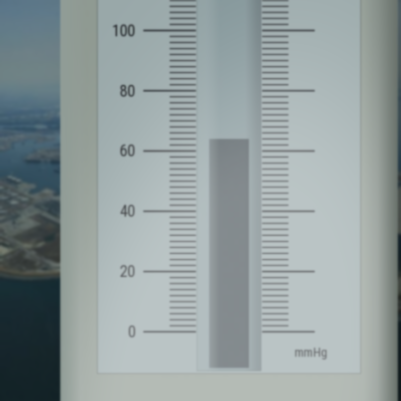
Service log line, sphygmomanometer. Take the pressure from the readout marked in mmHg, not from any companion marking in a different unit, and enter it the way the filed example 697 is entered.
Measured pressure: 64
